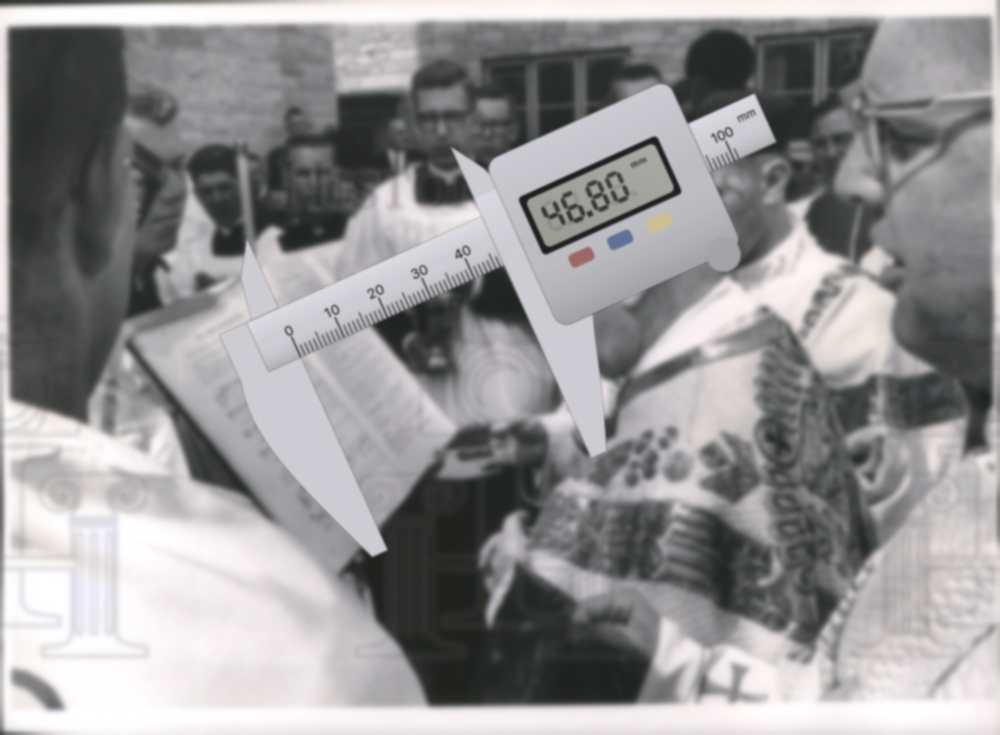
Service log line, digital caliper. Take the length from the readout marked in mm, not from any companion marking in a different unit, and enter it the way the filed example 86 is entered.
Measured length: 46.80
